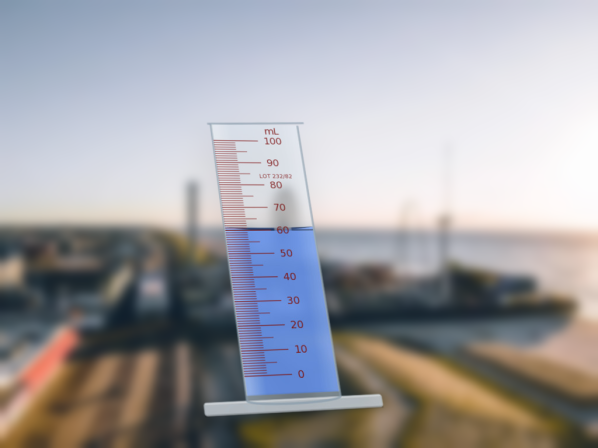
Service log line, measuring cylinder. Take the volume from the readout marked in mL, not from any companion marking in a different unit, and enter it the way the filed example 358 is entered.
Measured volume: 60
